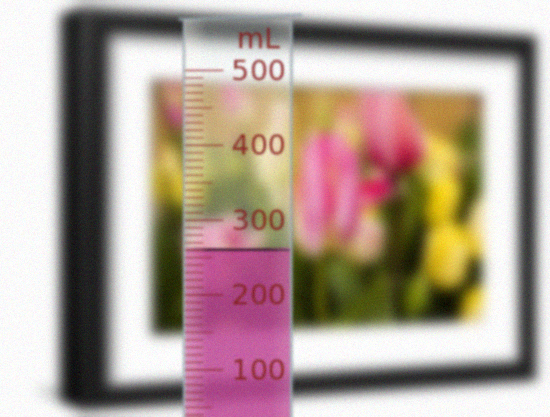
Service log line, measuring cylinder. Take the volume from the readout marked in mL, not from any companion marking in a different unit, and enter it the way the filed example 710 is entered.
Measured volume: 260
